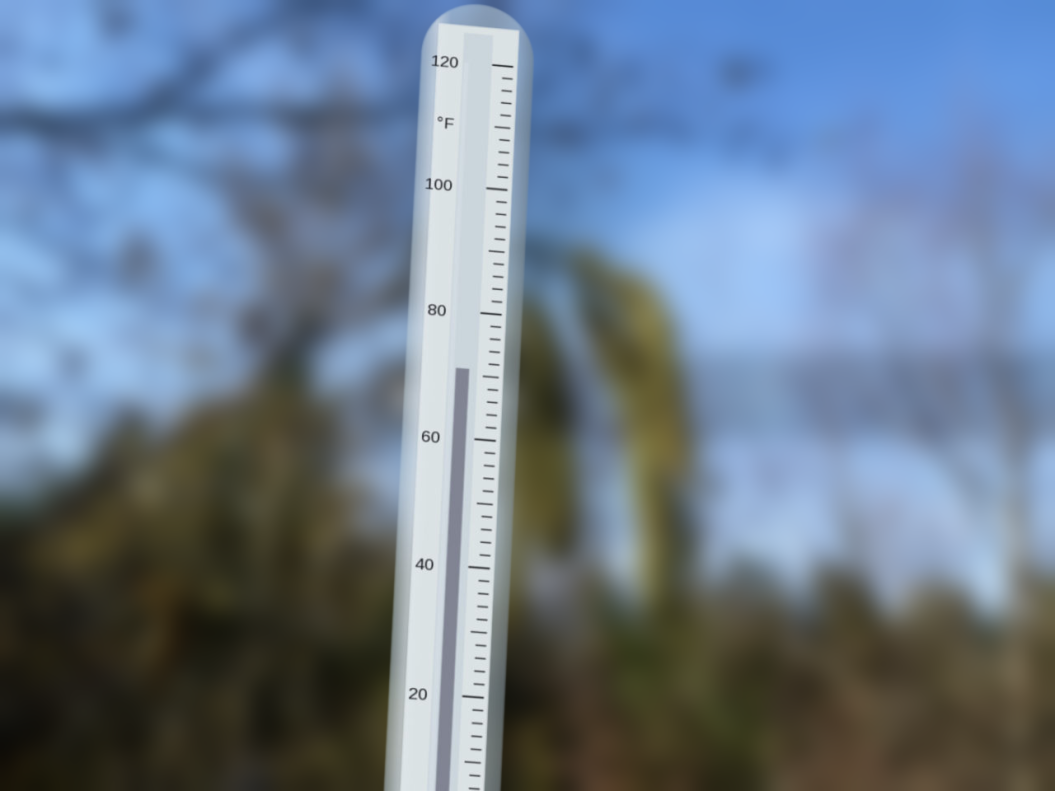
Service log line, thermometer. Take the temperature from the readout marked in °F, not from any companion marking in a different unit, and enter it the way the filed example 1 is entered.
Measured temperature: 71
